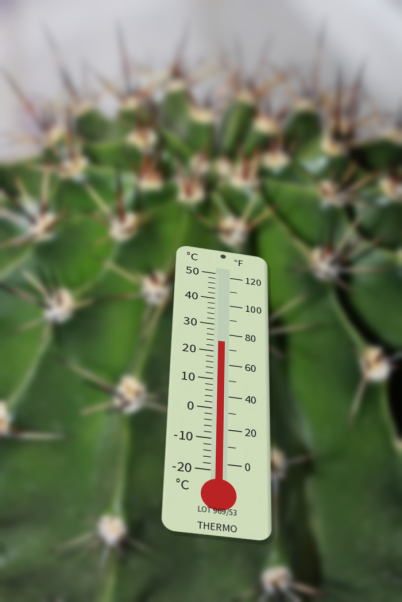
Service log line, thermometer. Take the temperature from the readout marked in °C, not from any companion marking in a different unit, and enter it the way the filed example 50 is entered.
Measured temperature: 24
